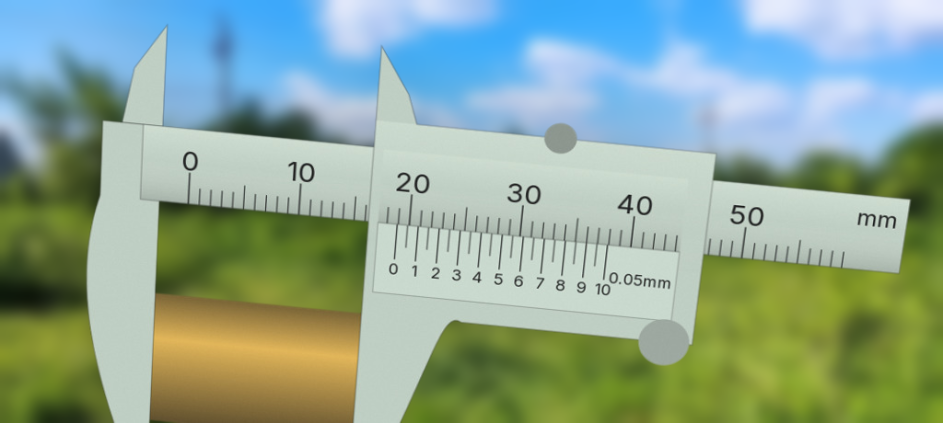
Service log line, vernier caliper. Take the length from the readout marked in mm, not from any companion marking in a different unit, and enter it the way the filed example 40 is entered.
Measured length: 18.9
